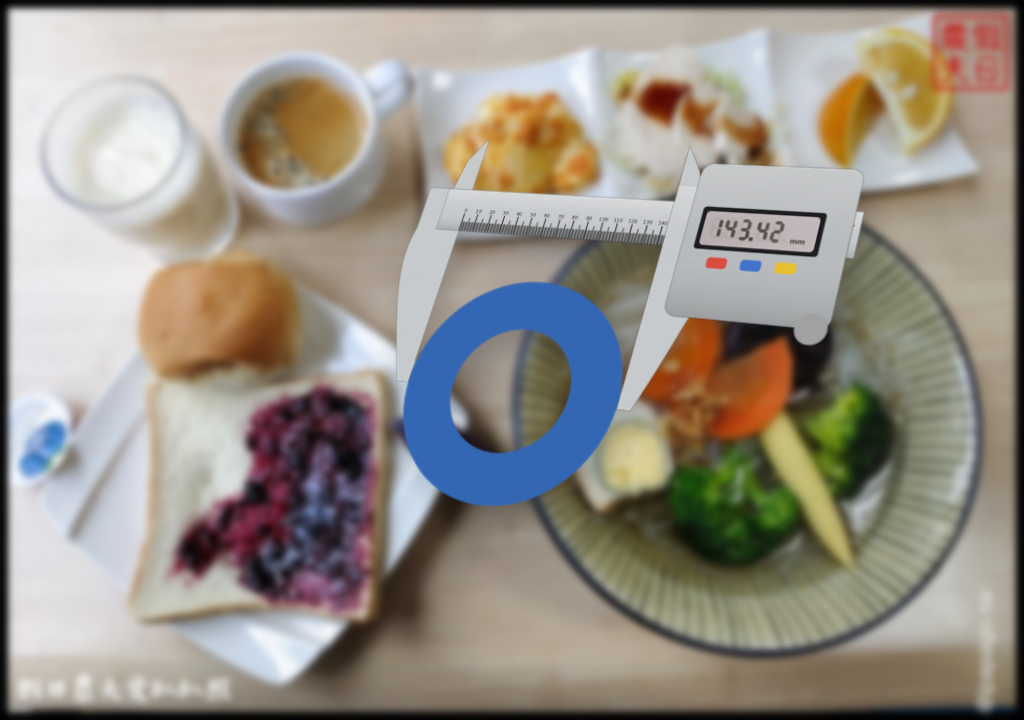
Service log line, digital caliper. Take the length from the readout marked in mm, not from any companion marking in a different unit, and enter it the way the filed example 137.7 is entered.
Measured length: 143.42
